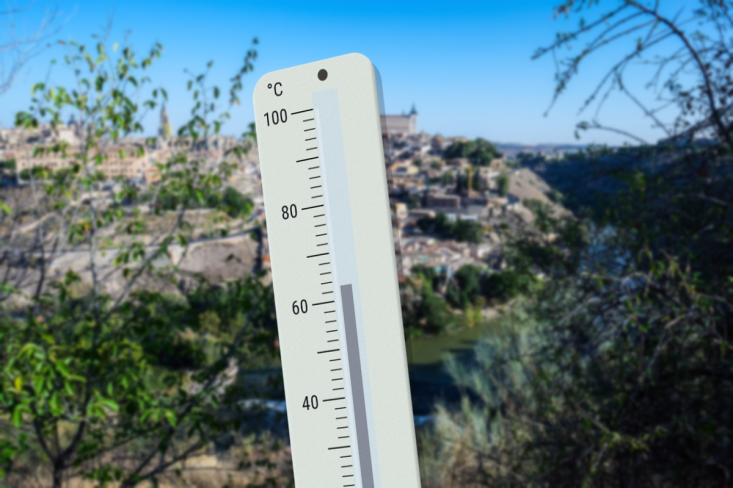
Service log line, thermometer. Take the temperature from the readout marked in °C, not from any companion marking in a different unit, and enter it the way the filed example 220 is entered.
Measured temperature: 63
